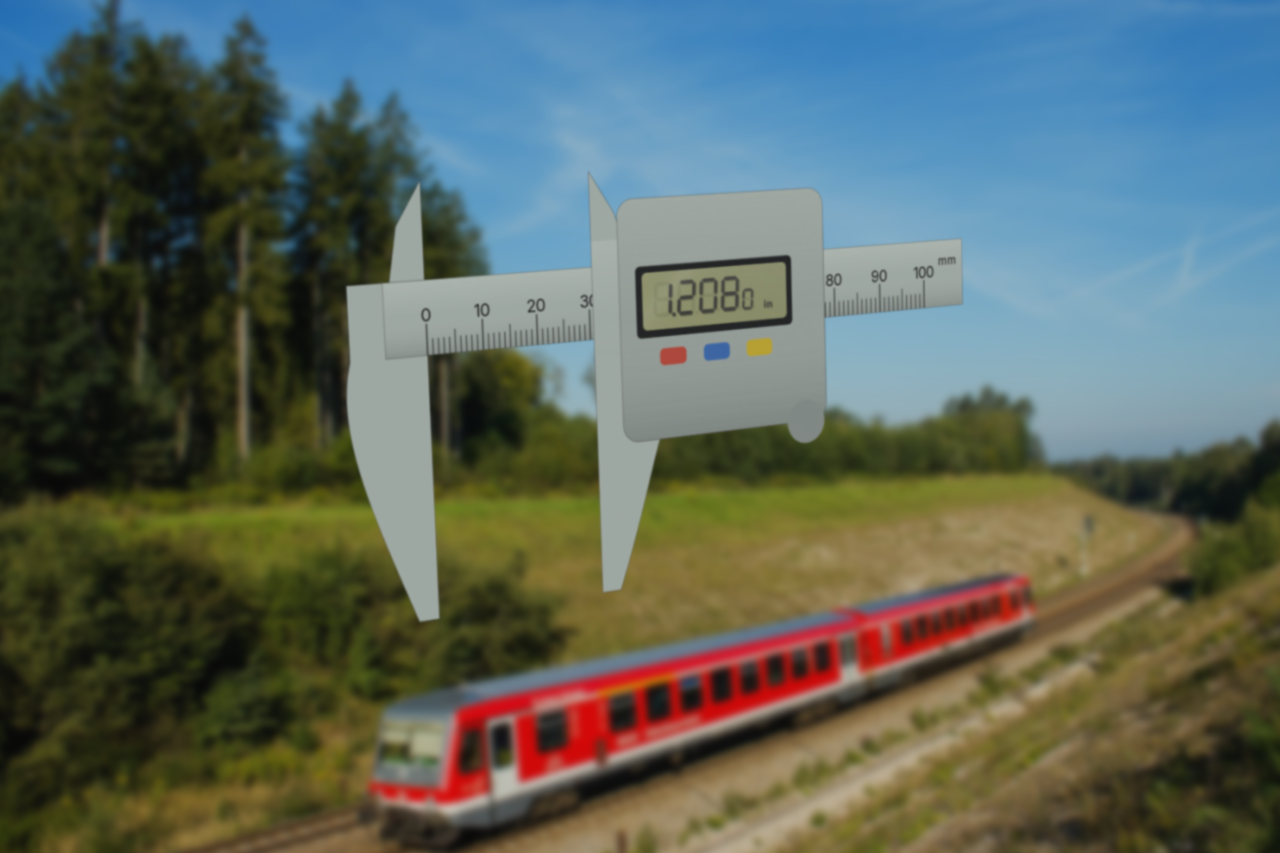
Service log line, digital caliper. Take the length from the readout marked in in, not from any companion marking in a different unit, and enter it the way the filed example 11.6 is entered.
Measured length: 1.2080
